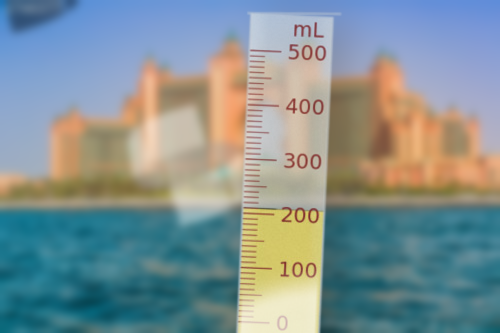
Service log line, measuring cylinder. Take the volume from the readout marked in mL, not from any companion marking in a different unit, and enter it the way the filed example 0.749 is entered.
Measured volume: 210
